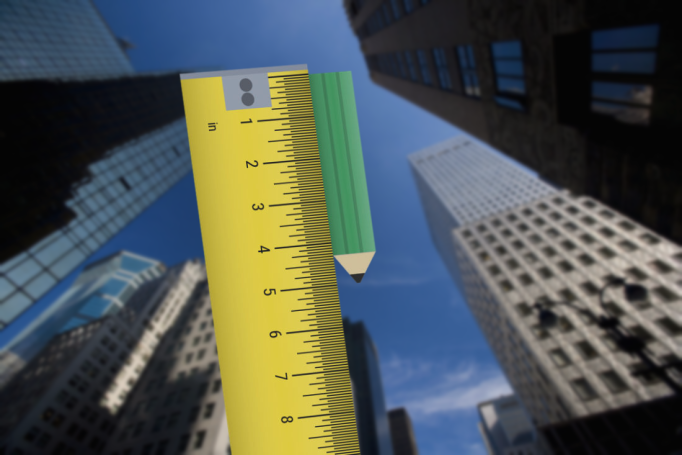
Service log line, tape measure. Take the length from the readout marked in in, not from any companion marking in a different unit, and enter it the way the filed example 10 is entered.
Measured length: 5
